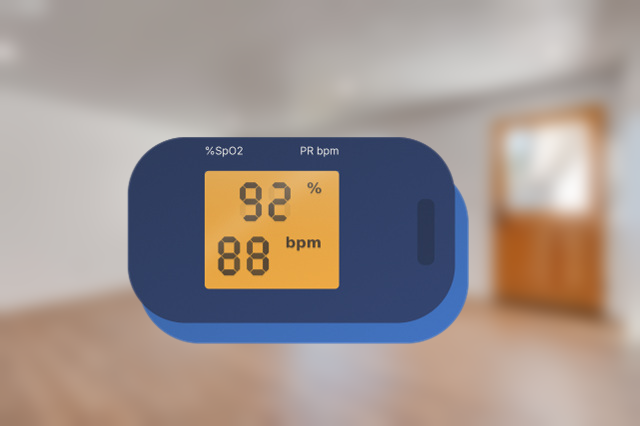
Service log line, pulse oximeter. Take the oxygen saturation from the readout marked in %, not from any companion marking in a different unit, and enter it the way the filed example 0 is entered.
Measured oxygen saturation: 92
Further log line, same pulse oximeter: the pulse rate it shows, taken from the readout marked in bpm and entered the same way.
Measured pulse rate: 88
